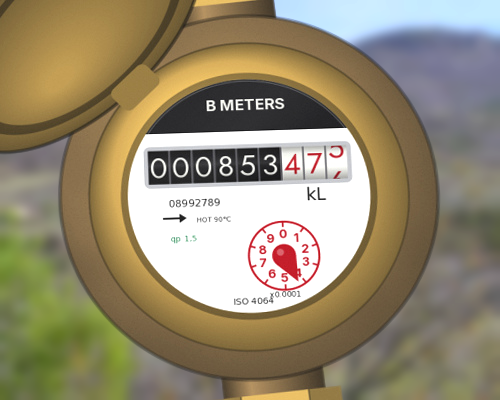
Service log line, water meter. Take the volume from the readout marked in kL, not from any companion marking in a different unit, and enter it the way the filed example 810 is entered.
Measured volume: 853.4754
